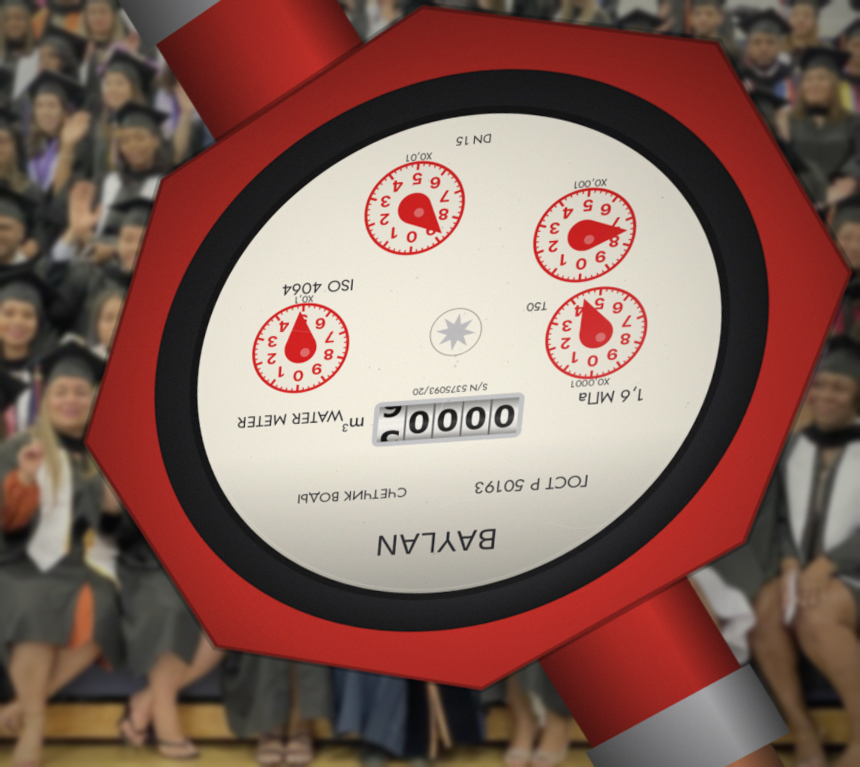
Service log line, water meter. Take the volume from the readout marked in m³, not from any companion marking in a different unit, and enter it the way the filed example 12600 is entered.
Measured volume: 5.4874
